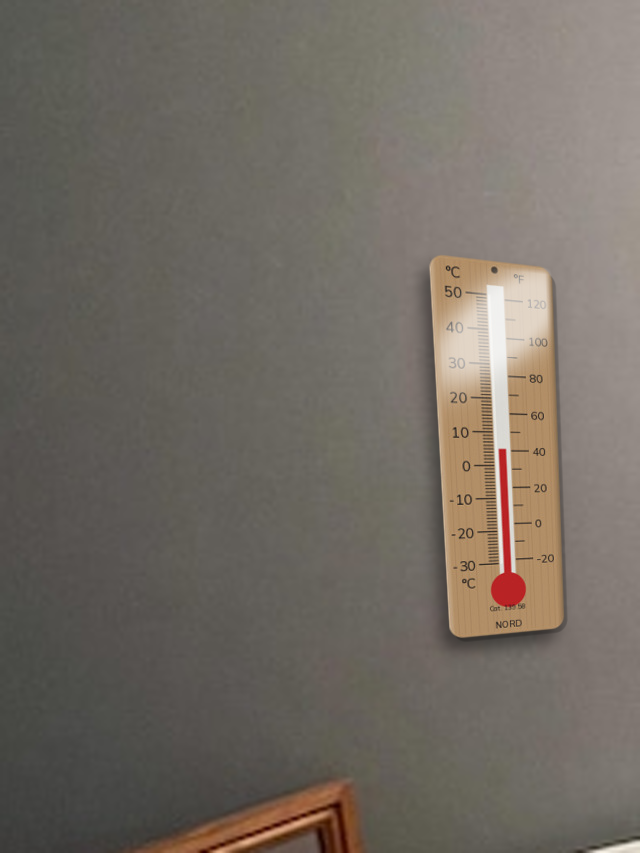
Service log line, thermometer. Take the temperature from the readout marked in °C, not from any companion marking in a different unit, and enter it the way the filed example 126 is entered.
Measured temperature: 5
